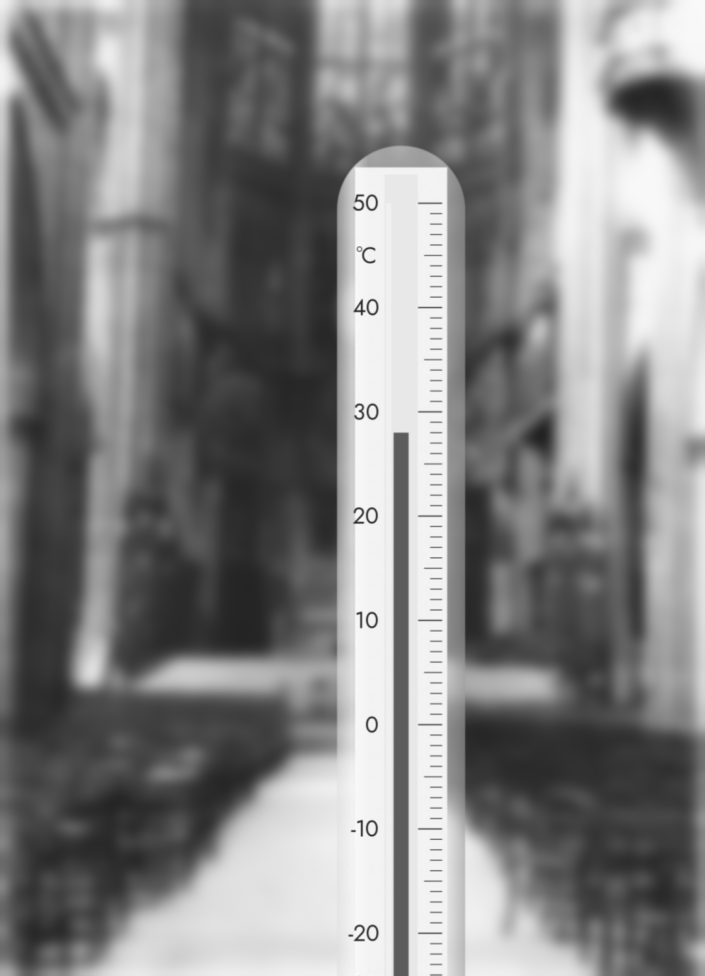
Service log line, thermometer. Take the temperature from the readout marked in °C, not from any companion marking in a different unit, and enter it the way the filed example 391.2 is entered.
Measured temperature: 28
